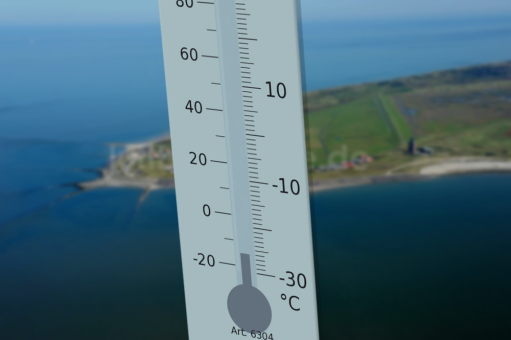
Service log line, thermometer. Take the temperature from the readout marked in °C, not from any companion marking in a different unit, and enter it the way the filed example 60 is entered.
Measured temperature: -26
